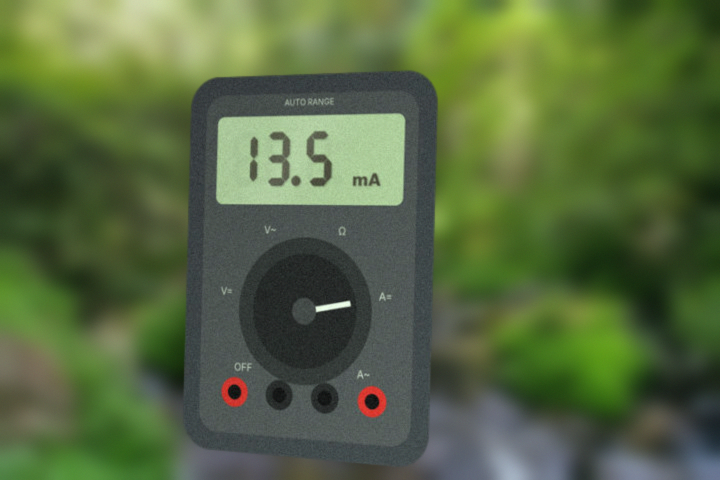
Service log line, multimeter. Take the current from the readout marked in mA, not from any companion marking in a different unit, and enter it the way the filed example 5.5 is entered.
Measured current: 13.5
